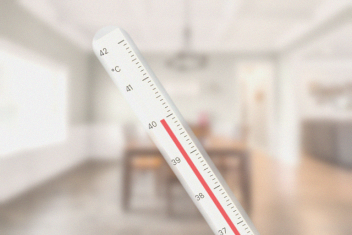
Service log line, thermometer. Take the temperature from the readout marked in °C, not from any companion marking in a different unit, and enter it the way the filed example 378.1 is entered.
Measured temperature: 40
